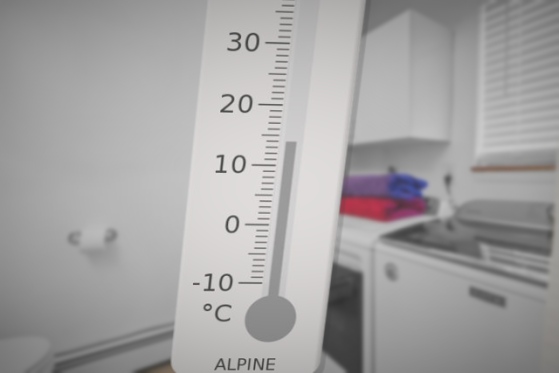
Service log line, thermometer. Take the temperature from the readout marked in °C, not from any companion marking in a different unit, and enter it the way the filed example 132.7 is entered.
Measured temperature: 14
